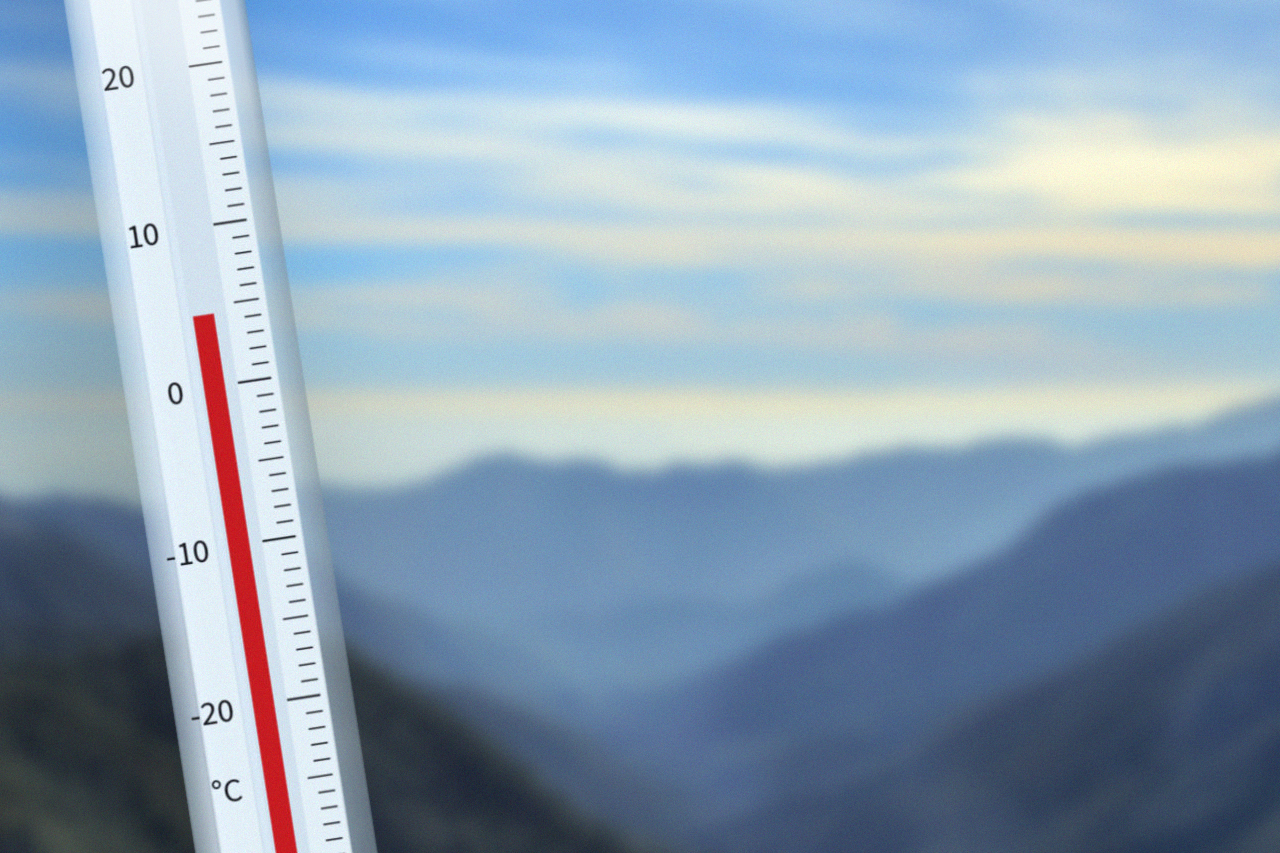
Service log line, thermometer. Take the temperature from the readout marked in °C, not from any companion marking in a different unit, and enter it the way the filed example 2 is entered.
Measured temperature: 4.5
